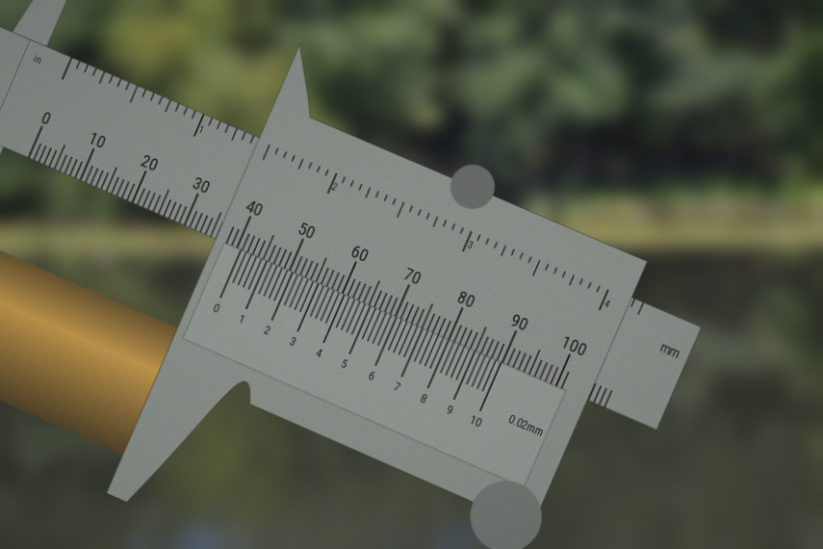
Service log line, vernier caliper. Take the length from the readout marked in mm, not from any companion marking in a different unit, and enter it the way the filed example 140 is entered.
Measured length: 40.8
